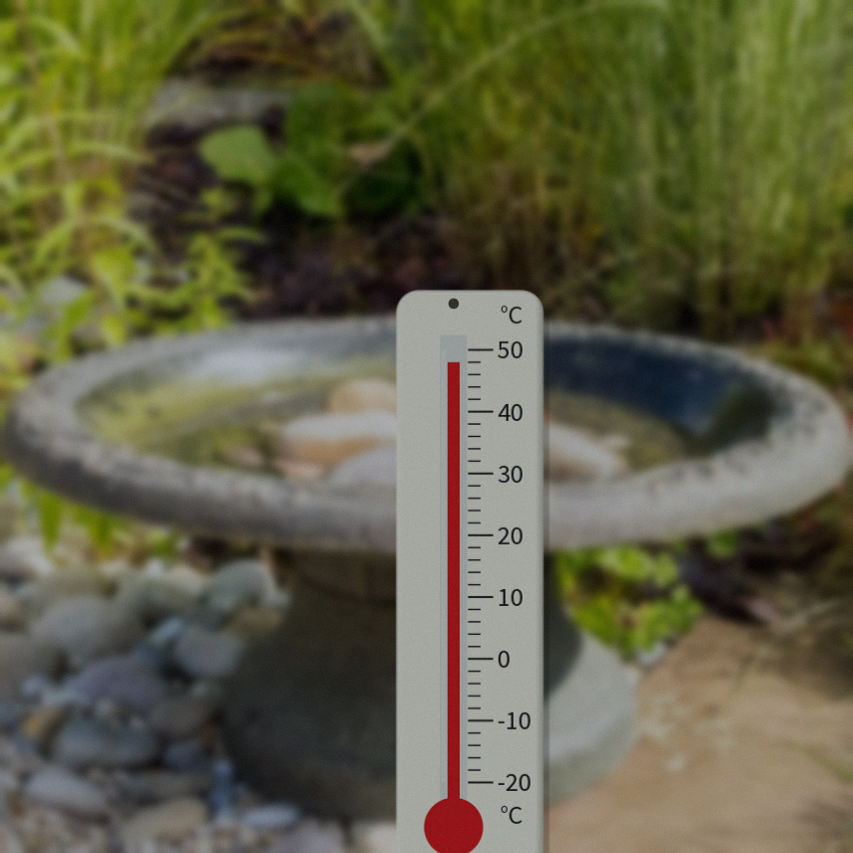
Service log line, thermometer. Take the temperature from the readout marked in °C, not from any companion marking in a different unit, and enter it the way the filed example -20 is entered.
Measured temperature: 48
